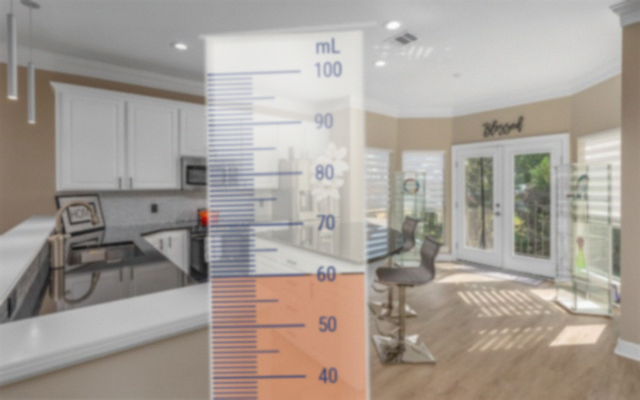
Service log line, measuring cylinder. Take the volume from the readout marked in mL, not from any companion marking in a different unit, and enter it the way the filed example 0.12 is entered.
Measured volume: 60
